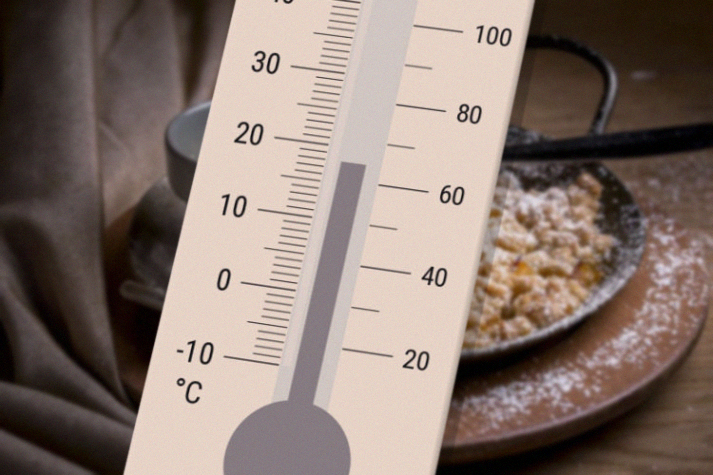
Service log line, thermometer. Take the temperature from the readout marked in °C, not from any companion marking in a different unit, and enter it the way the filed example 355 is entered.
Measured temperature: 18
